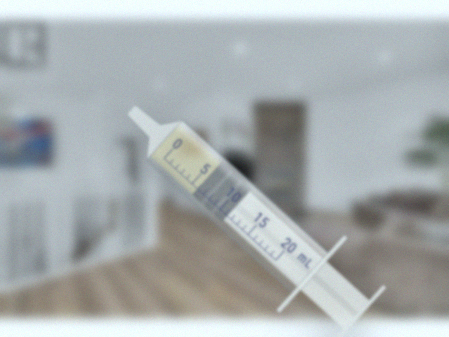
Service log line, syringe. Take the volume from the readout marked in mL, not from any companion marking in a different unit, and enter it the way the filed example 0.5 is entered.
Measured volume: 6
